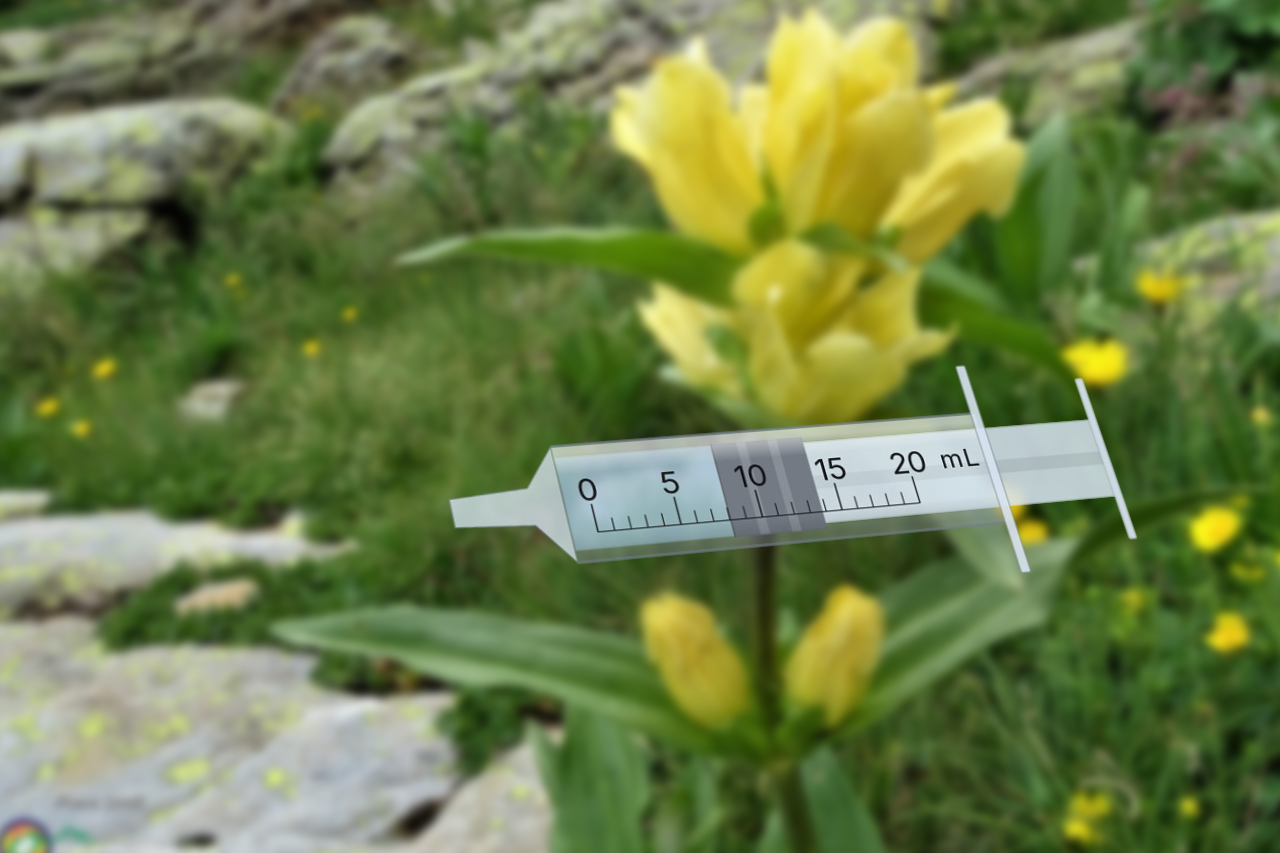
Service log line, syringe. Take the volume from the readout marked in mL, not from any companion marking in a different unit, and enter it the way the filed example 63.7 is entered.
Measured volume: 8
